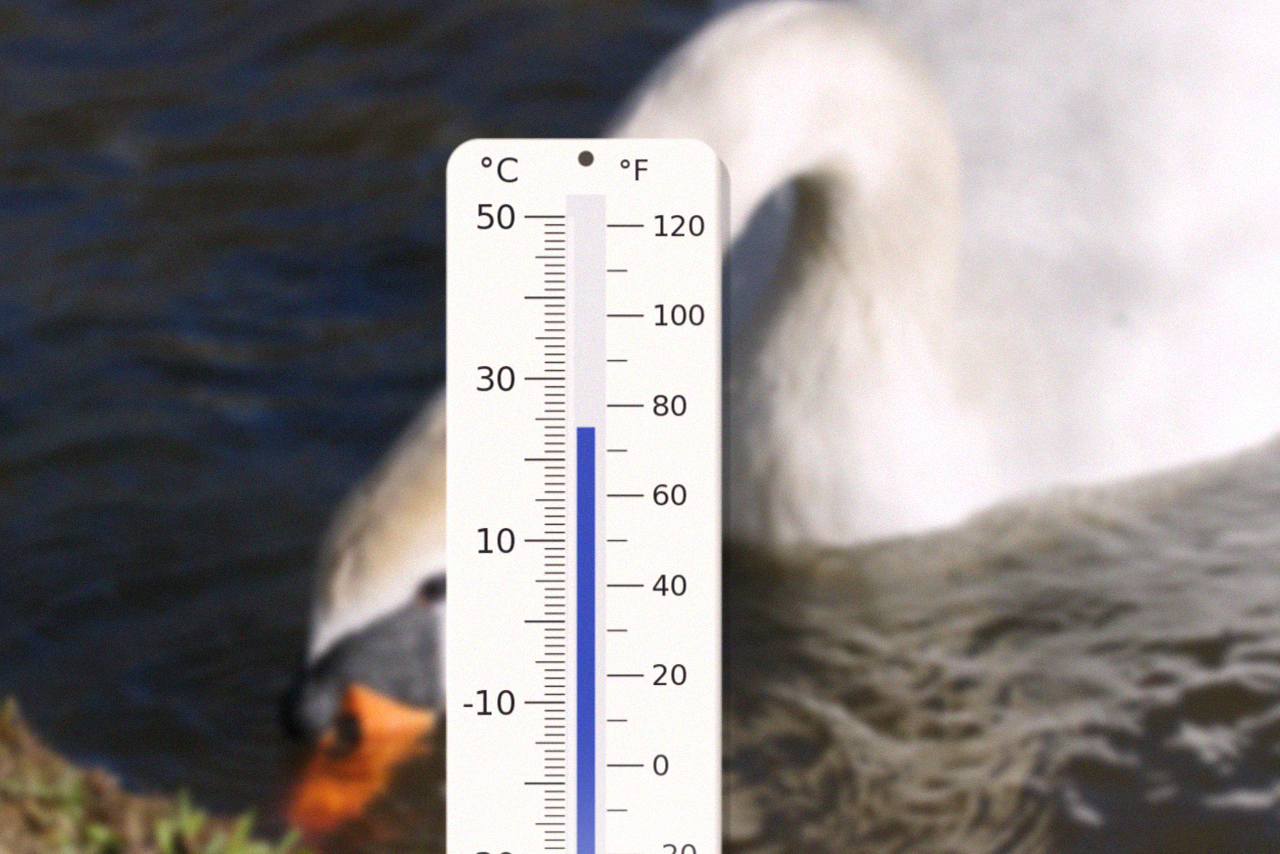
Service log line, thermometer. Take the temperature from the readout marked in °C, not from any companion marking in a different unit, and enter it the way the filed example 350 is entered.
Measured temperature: 24
